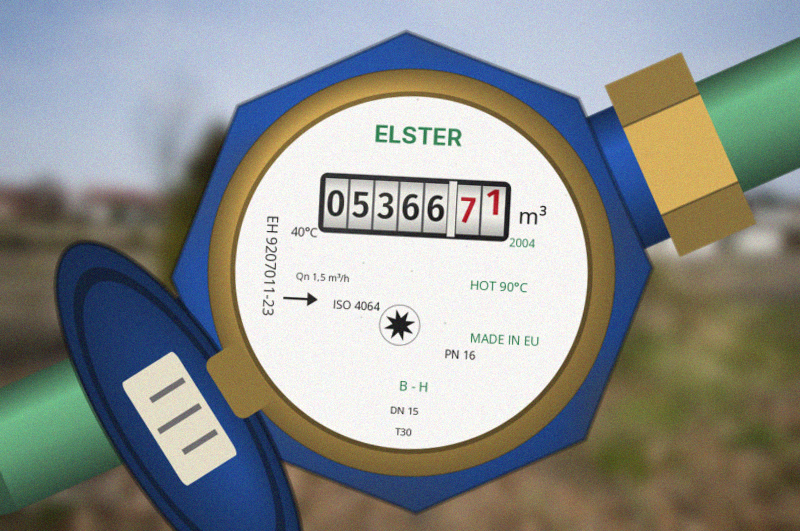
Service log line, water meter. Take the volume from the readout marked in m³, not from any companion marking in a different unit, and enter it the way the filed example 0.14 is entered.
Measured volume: 5366.71
